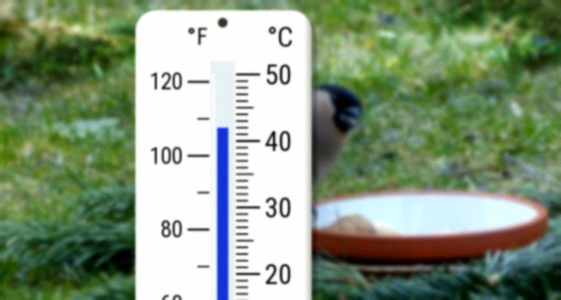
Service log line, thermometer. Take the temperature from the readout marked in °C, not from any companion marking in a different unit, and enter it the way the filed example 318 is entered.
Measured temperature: 42
